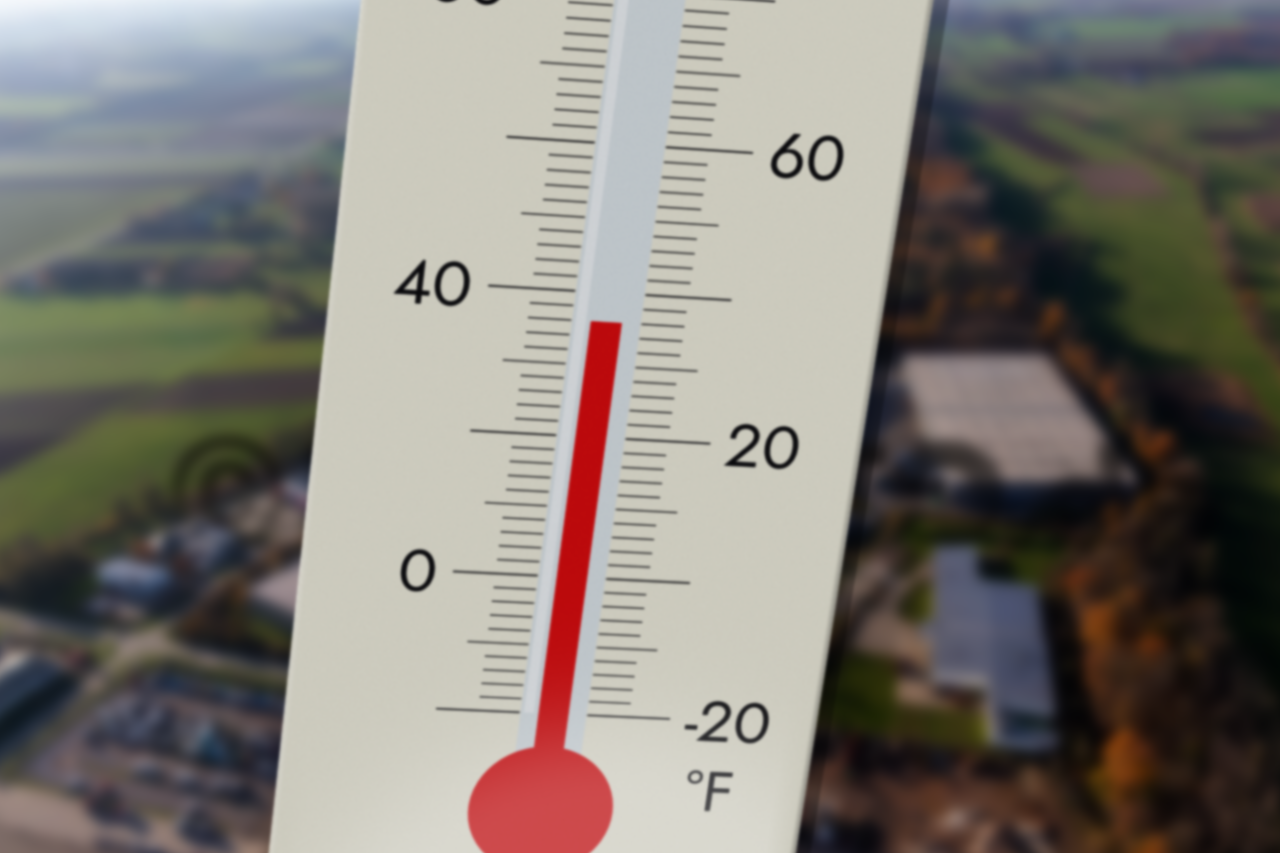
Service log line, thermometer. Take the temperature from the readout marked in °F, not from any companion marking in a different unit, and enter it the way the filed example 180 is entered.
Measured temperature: 36
